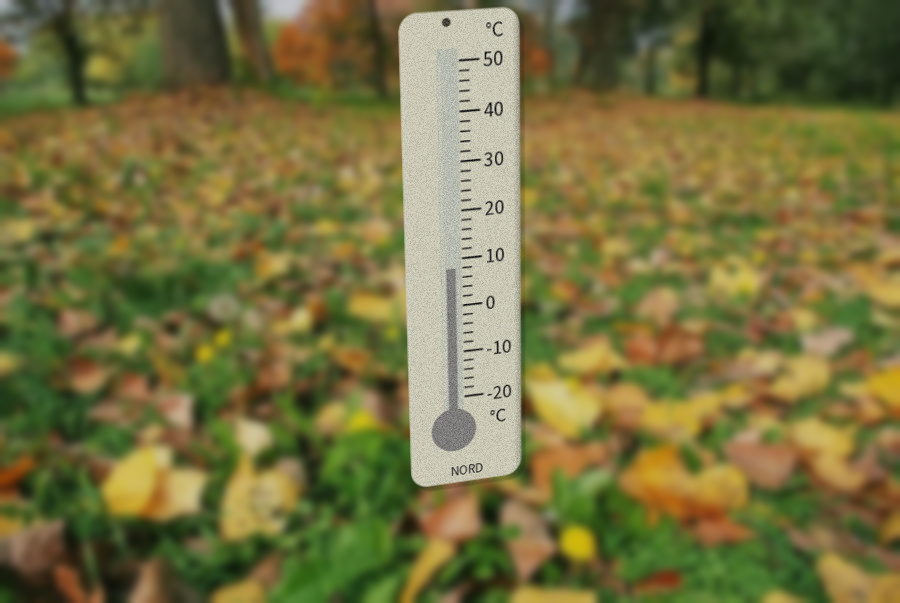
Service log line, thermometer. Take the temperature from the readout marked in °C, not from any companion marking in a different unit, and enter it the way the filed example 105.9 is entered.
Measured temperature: 8
